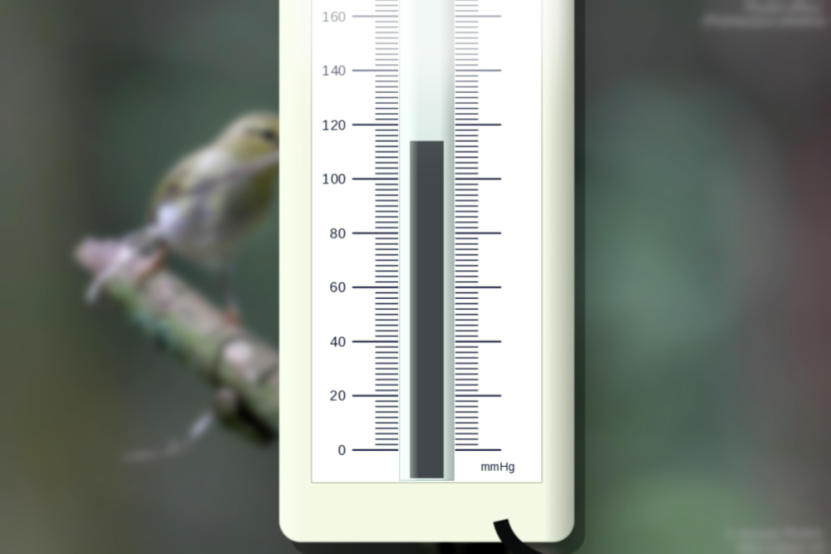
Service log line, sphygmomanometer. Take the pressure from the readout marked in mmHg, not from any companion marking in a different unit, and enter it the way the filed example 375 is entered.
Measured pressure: 114
